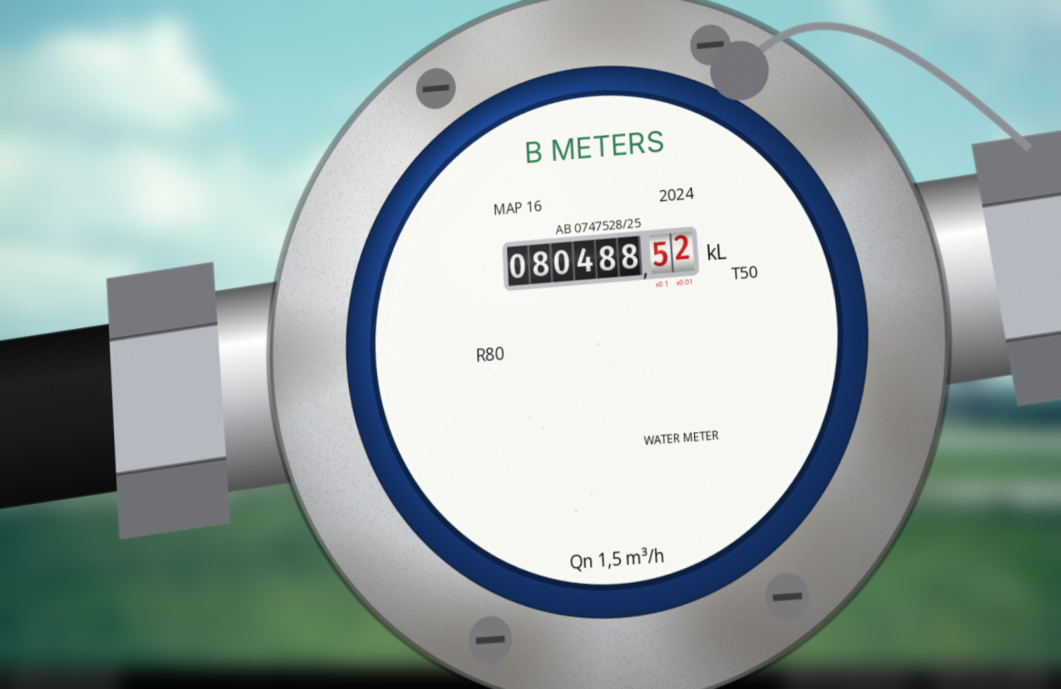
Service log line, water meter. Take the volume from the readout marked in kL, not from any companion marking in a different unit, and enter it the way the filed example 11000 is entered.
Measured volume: 80488.52
